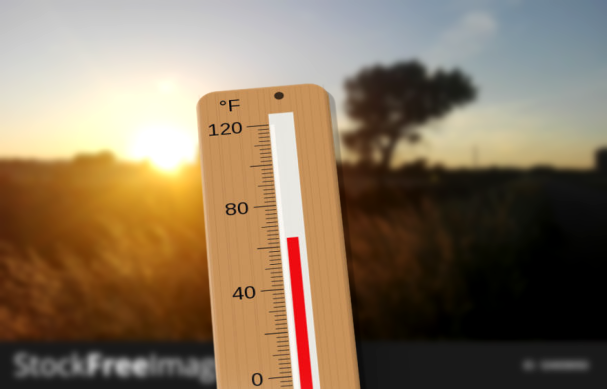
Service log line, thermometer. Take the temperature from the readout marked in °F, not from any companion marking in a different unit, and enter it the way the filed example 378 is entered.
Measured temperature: 64
